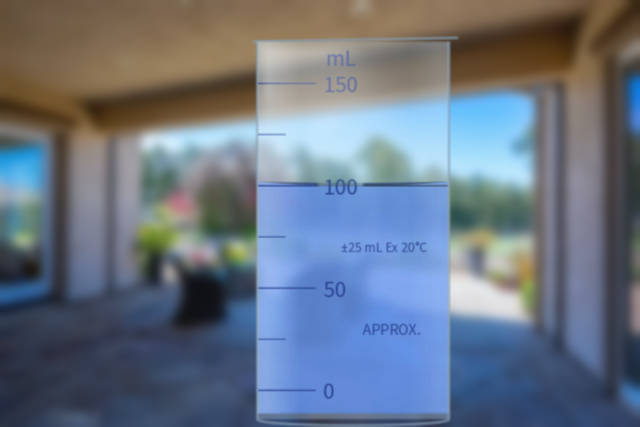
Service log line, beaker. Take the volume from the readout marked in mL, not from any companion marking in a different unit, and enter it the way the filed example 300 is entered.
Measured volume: 100
